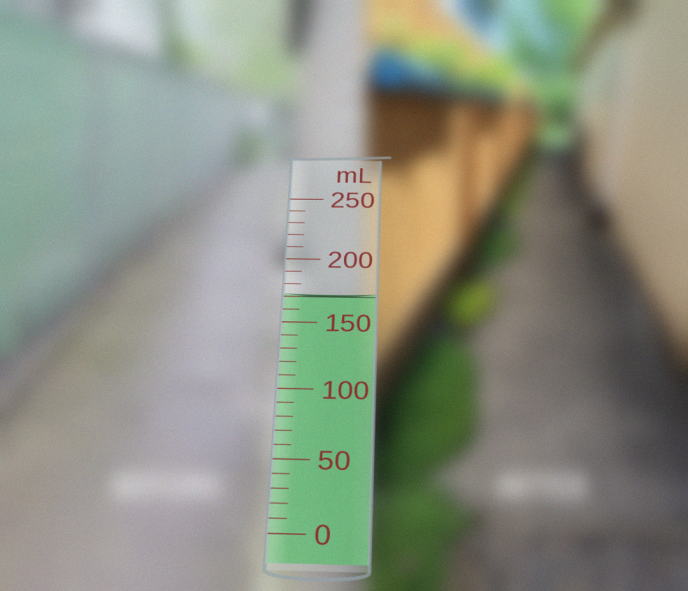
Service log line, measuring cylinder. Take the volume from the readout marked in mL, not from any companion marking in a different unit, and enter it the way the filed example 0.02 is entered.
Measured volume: 170
